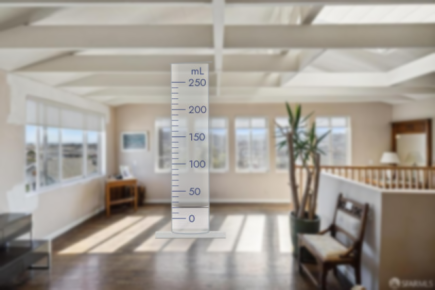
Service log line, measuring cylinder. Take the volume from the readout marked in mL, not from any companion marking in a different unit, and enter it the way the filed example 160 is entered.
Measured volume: 20
